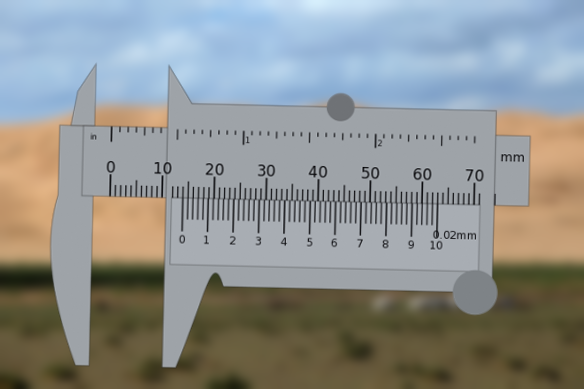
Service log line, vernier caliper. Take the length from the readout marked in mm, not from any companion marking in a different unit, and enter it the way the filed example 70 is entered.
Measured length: 14.0
